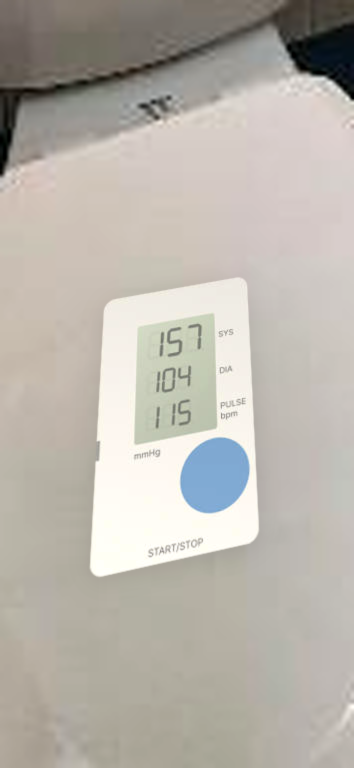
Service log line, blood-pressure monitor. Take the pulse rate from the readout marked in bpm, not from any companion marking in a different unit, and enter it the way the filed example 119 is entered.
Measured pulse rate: 115
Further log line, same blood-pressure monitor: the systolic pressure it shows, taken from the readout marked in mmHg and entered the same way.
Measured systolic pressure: 157
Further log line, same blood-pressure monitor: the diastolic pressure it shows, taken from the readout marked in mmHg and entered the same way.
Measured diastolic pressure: 104
